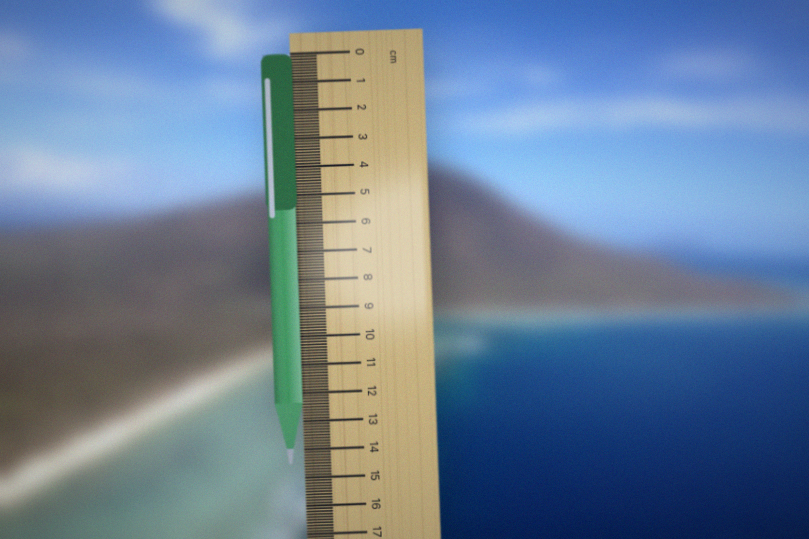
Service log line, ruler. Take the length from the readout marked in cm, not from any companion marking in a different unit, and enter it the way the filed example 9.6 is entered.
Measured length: 14.5
